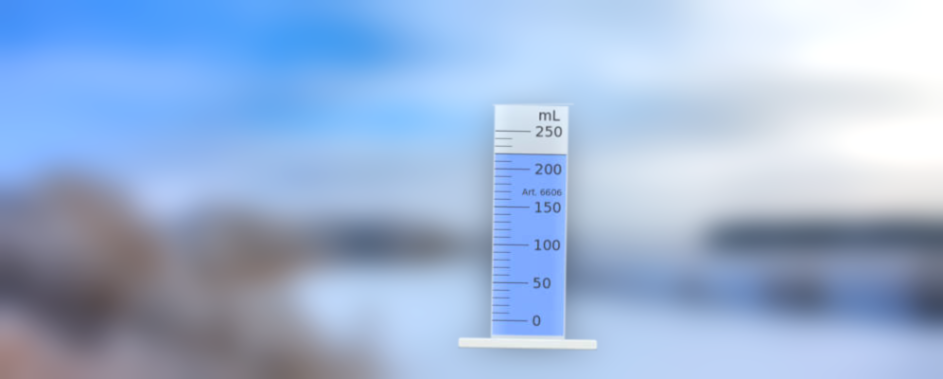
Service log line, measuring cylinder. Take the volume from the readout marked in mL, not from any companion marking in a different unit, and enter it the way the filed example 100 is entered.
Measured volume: 220
